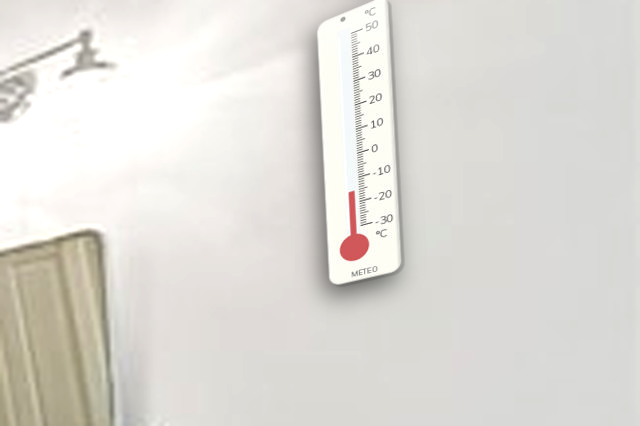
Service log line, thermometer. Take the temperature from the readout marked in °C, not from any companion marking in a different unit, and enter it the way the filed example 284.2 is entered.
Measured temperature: -15
